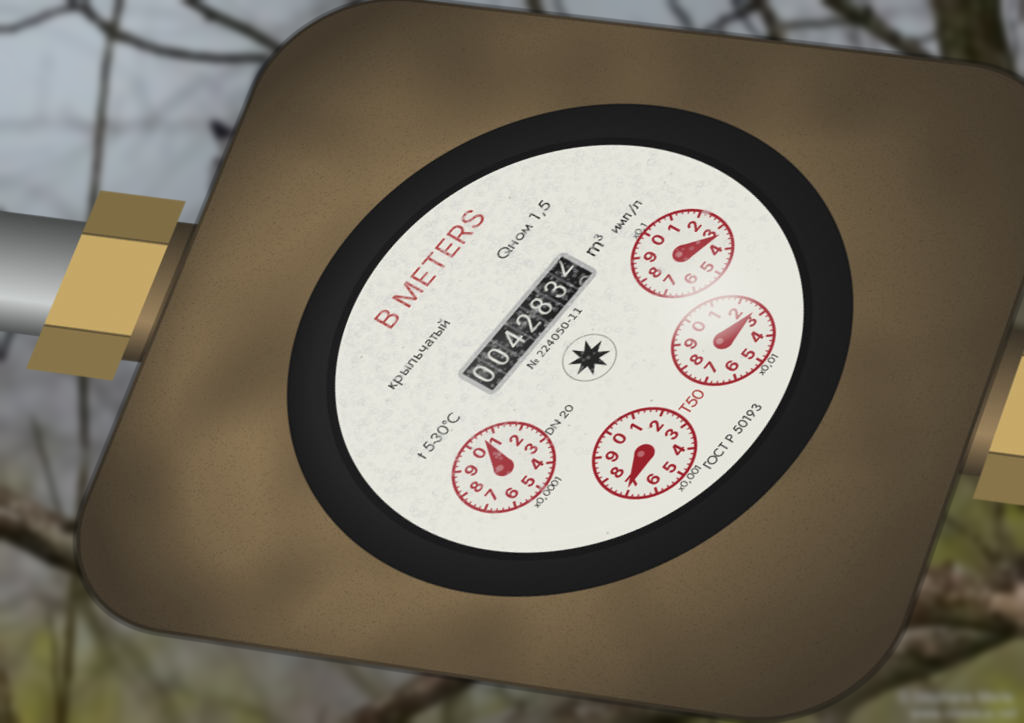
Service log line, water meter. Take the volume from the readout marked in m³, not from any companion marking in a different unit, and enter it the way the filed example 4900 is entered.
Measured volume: 42832.3270
